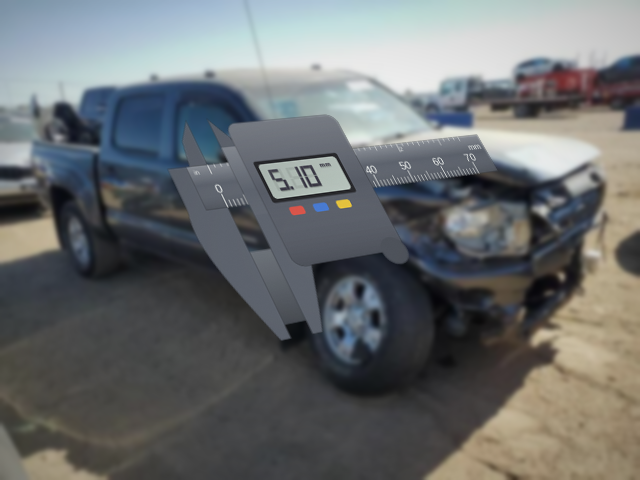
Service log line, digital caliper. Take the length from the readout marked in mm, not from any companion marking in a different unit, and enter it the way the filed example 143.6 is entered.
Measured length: 5.10
